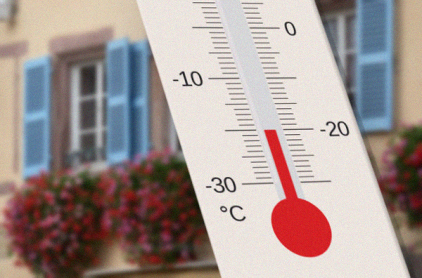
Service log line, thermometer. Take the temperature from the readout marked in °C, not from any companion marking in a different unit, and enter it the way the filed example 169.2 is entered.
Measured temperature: -20
